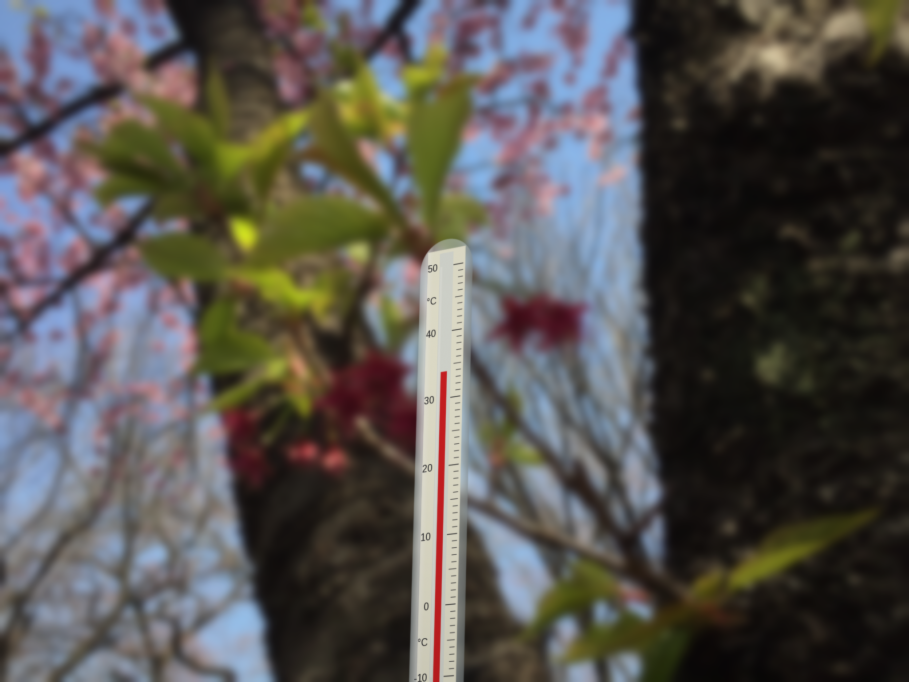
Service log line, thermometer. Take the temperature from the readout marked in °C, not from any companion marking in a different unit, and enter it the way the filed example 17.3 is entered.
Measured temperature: 34
